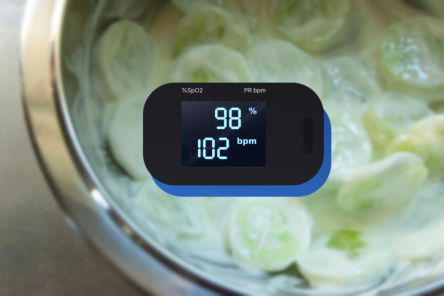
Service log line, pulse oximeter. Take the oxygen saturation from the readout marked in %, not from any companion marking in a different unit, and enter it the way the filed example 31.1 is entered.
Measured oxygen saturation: 98
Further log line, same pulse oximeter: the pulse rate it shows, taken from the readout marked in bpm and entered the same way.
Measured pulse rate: 102
